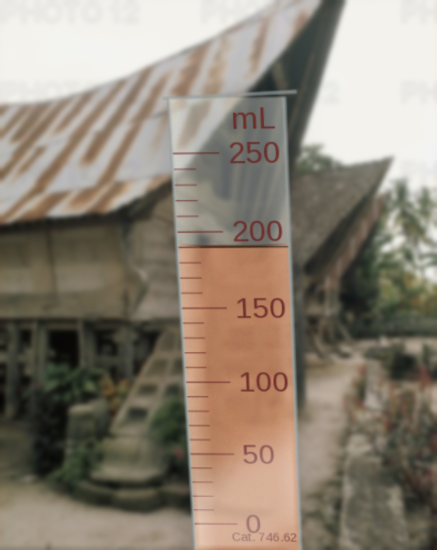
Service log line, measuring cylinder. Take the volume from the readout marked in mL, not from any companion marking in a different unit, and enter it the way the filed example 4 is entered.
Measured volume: 190
